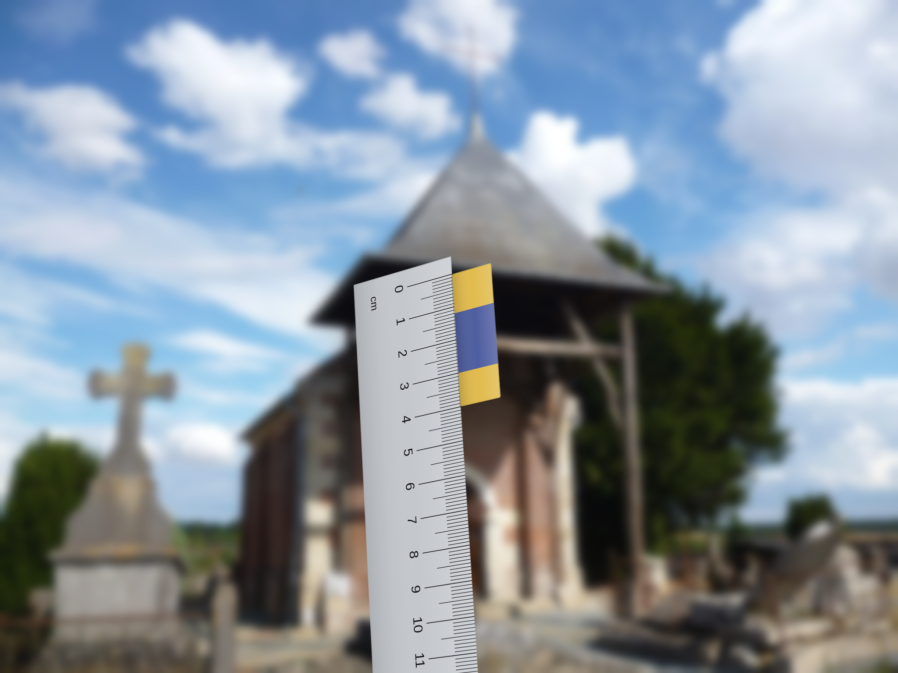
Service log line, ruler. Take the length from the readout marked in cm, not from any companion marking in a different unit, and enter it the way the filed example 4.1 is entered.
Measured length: 4
